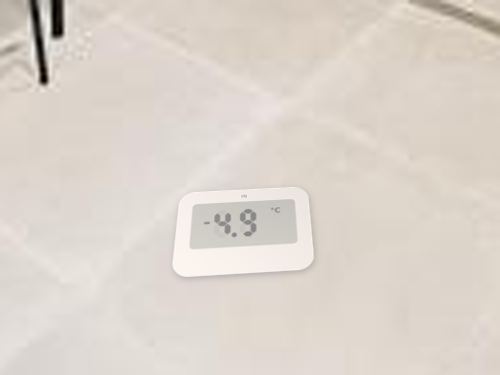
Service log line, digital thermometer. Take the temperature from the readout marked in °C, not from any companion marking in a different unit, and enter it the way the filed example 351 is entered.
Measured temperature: -4.9
